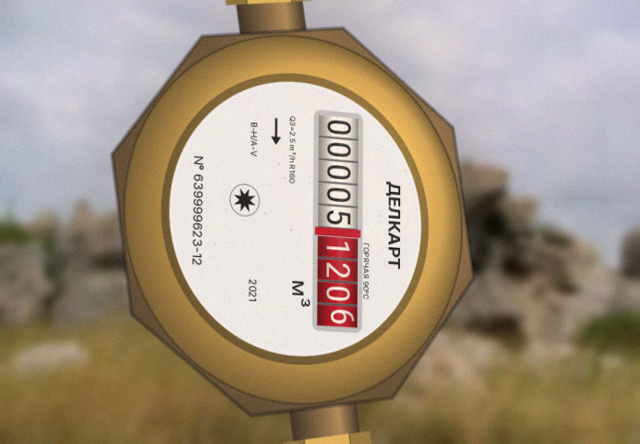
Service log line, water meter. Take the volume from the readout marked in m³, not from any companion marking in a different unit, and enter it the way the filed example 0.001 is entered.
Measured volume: 5.1206
